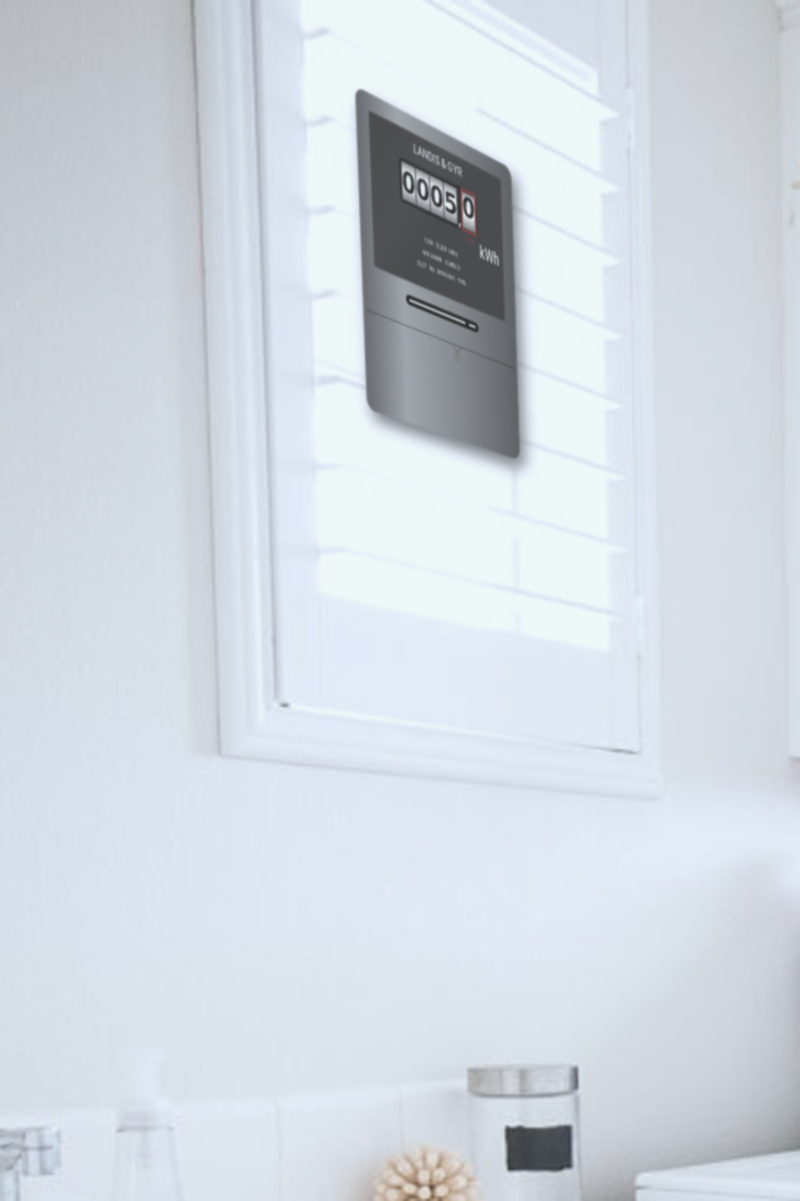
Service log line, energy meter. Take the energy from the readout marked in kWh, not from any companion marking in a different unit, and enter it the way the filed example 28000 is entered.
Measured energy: 5.0
